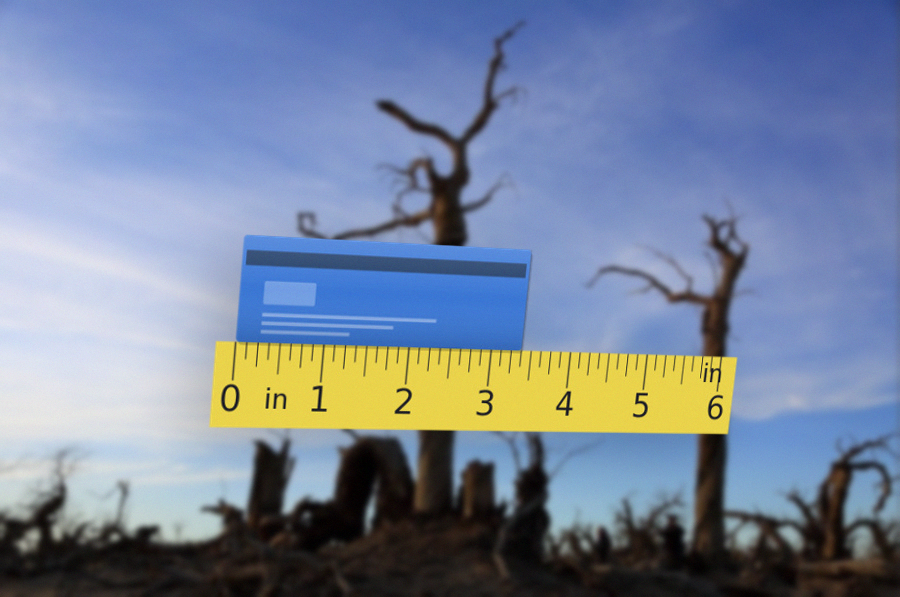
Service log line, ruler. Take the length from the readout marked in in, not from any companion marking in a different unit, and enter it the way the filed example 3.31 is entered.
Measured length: 3.375
